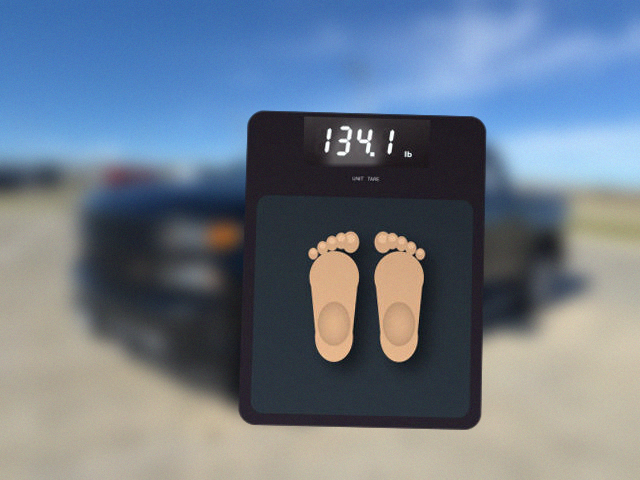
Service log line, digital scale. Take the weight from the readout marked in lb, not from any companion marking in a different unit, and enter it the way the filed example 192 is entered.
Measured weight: 134.1
